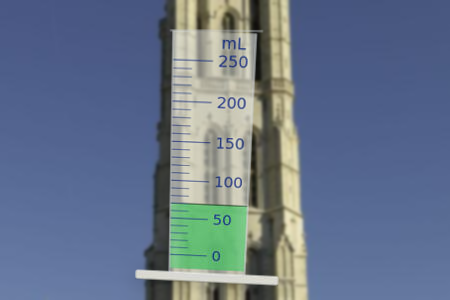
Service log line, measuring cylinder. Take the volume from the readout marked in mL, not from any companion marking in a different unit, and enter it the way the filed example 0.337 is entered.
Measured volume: 70
